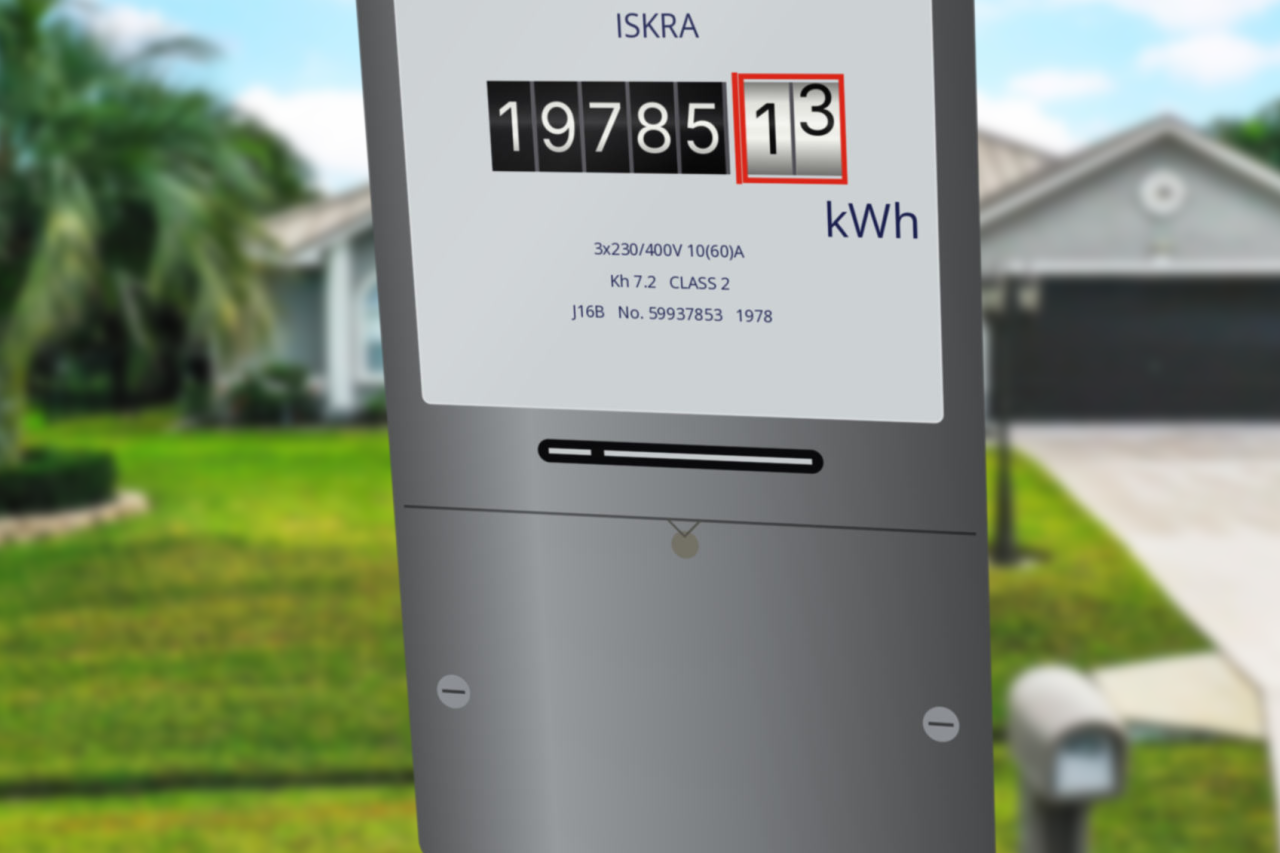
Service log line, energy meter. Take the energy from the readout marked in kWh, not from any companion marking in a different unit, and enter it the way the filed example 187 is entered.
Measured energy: 19785.13
